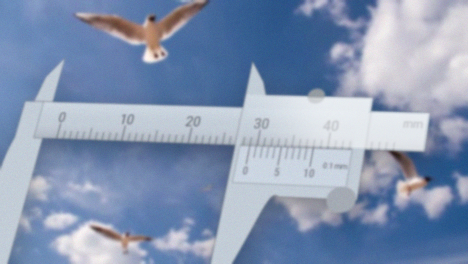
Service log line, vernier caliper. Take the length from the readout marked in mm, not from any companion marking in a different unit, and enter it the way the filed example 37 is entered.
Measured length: 29.0
